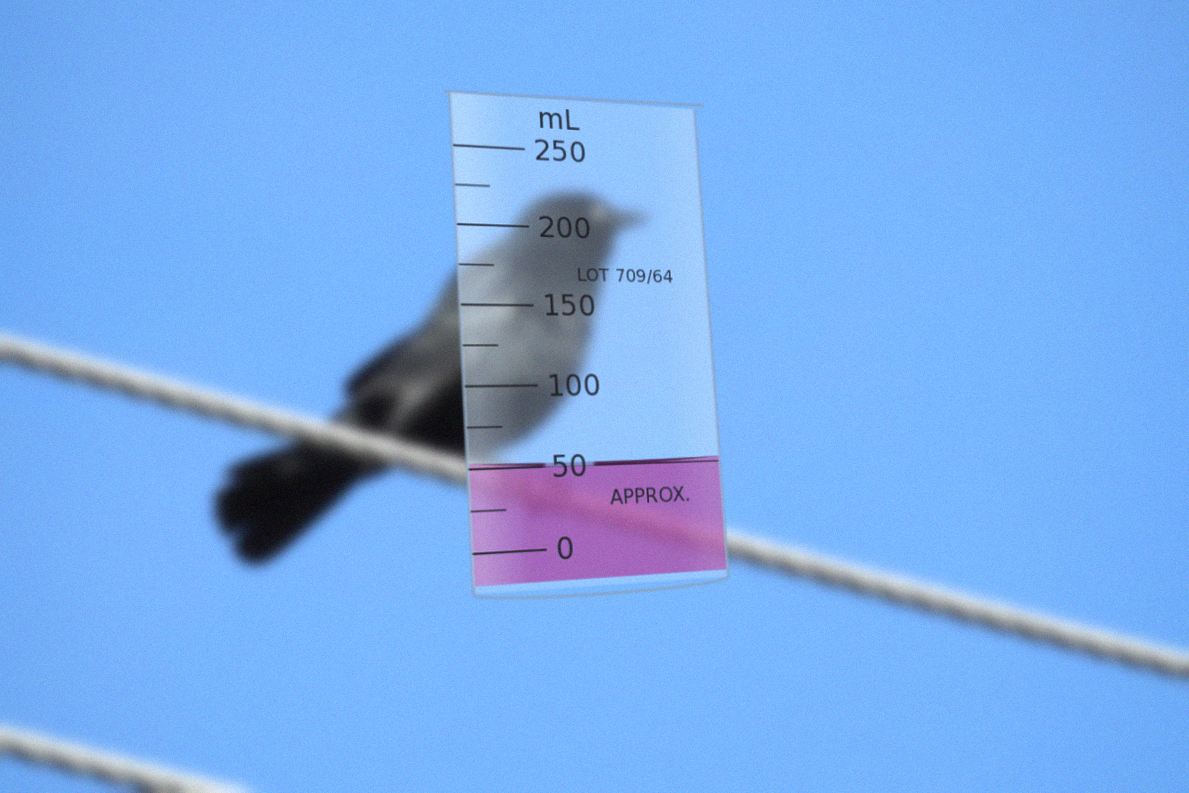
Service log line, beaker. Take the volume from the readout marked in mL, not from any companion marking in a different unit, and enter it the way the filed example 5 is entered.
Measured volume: 50
